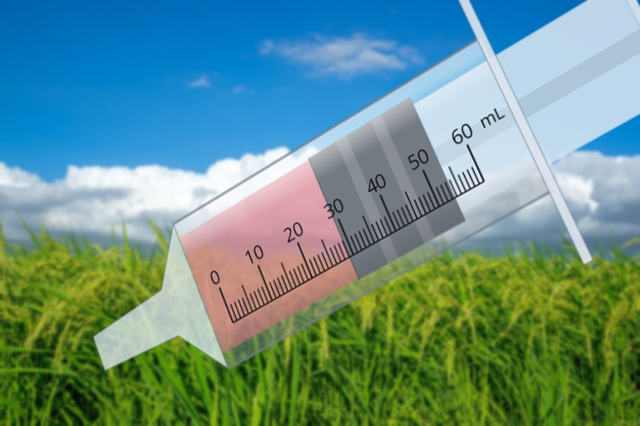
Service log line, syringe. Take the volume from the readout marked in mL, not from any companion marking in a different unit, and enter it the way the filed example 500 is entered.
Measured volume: 29
